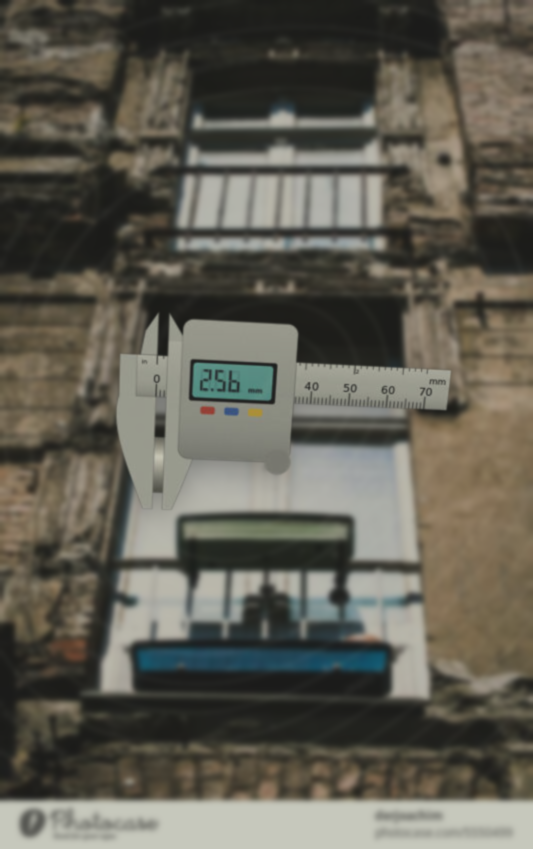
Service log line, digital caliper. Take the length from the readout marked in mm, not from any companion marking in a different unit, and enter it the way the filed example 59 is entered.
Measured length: 2.56
